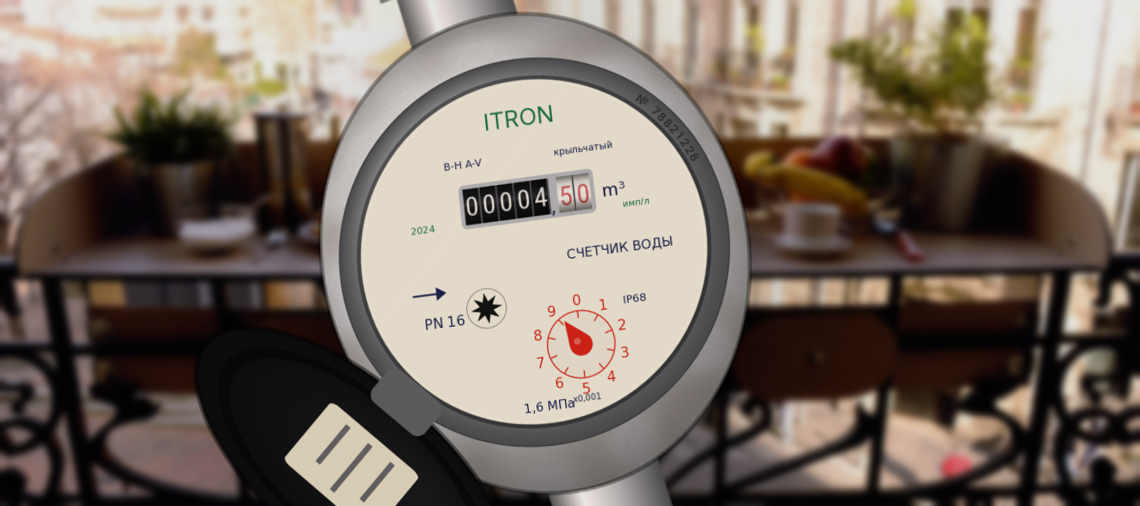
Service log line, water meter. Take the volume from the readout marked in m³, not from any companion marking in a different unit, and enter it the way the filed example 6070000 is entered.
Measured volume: 4.499
